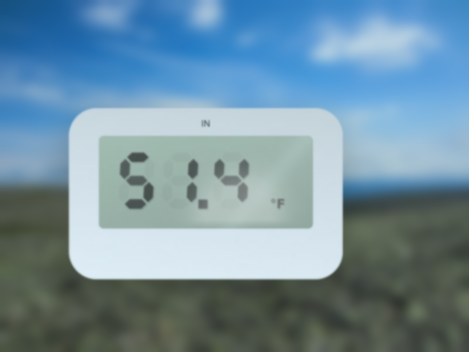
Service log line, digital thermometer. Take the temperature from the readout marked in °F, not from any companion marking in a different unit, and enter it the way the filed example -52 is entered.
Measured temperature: 51.4
